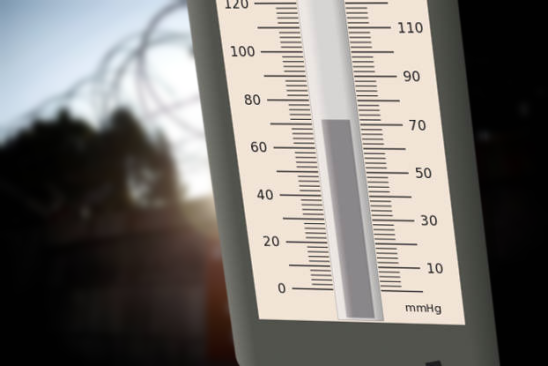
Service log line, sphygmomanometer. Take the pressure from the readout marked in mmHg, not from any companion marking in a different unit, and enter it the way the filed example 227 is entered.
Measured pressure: 72
